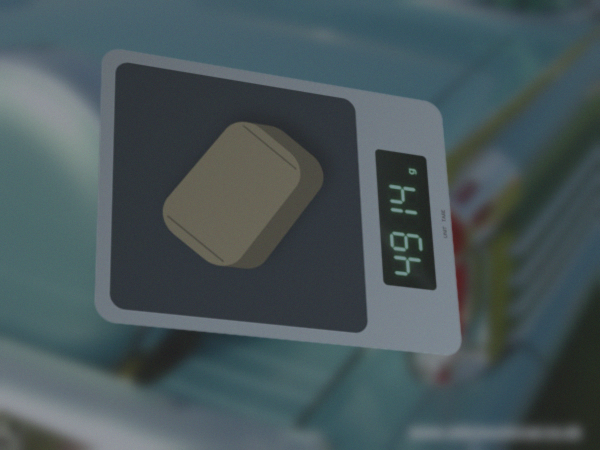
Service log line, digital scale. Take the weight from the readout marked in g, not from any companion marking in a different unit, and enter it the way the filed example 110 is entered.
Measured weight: 4914
